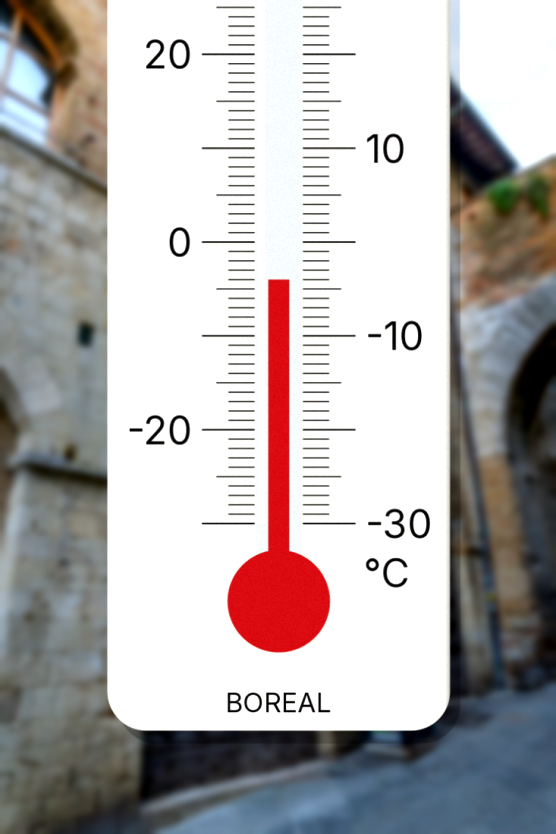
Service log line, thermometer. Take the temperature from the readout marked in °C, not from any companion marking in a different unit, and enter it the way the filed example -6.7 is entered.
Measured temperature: -4
